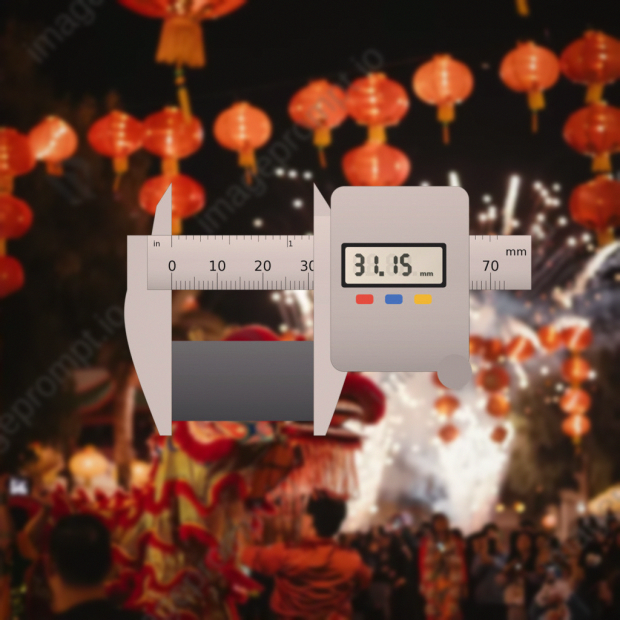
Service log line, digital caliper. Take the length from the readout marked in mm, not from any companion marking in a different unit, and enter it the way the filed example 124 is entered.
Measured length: 31.15
